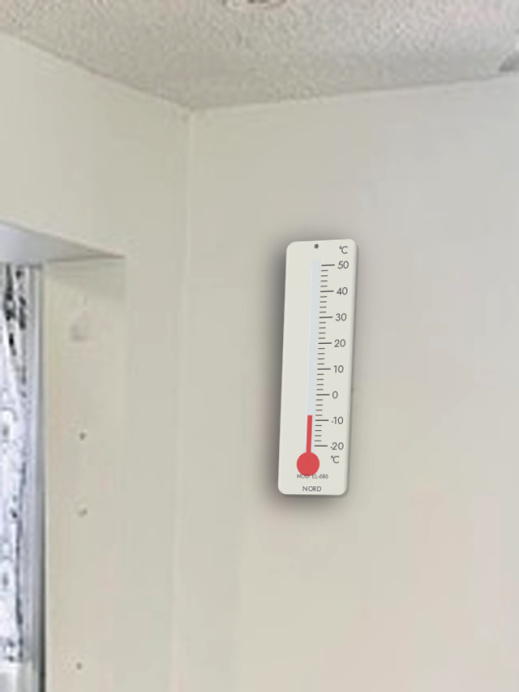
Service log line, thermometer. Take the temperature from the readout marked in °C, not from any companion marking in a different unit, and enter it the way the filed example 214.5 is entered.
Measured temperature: -8
